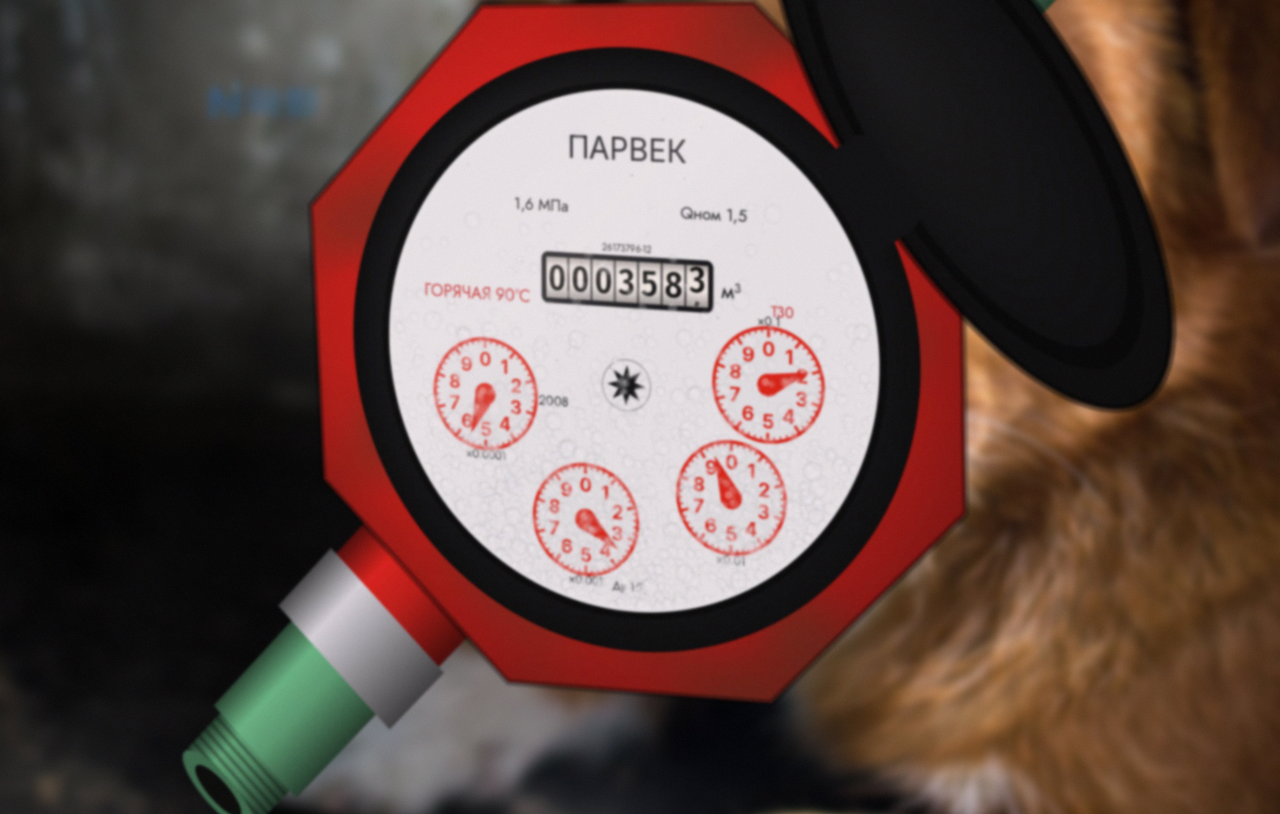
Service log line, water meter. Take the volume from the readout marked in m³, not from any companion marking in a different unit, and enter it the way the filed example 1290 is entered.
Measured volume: 3583.1935
